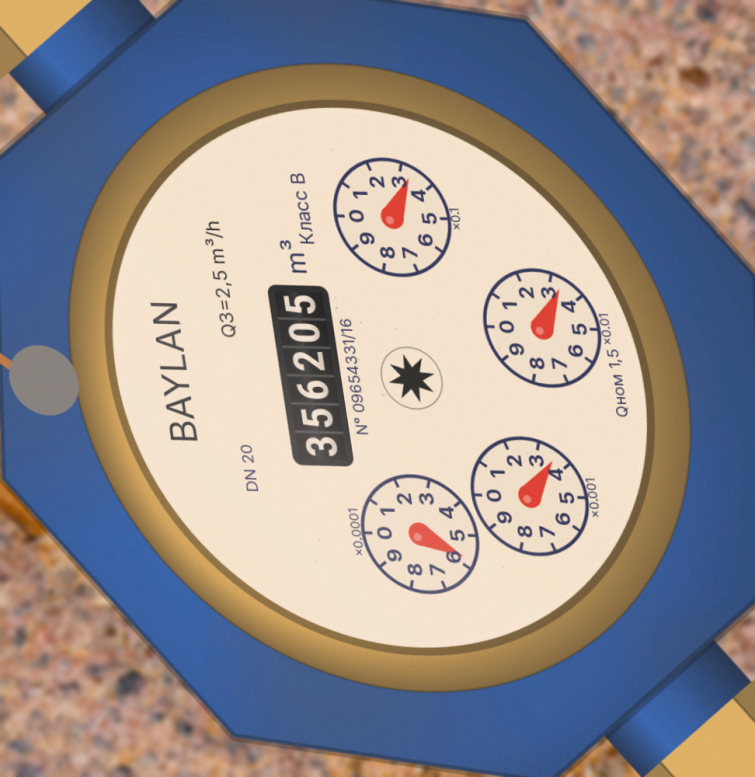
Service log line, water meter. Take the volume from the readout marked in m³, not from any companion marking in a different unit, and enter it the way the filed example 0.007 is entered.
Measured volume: 356205.3335
